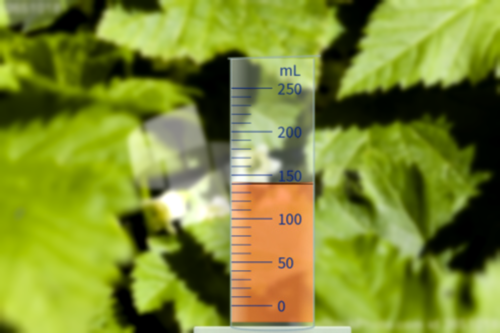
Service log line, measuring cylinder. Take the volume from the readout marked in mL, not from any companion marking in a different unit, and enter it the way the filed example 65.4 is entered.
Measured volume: 140
